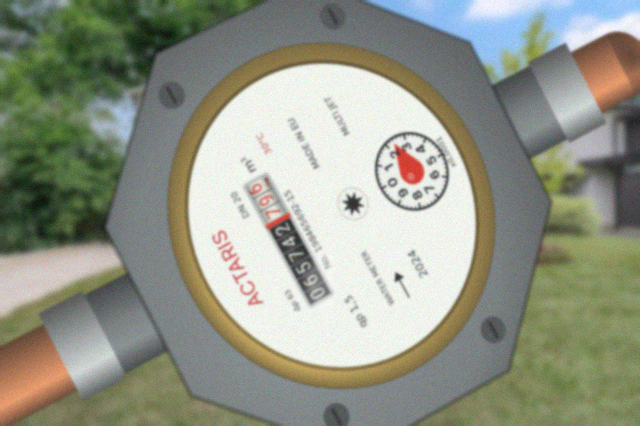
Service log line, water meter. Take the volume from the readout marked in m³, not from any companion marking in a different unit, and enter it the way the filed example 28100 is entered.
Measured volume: 65742.7962
